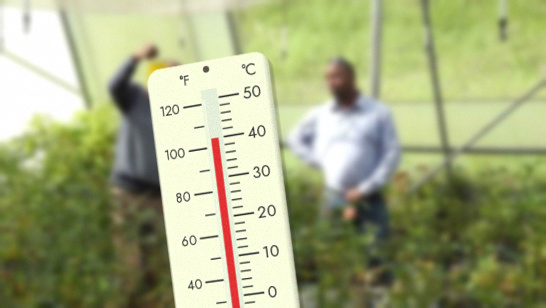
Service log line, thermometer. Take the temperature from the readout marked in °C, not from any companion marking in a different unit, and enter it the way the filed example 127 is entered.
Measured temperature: 40
